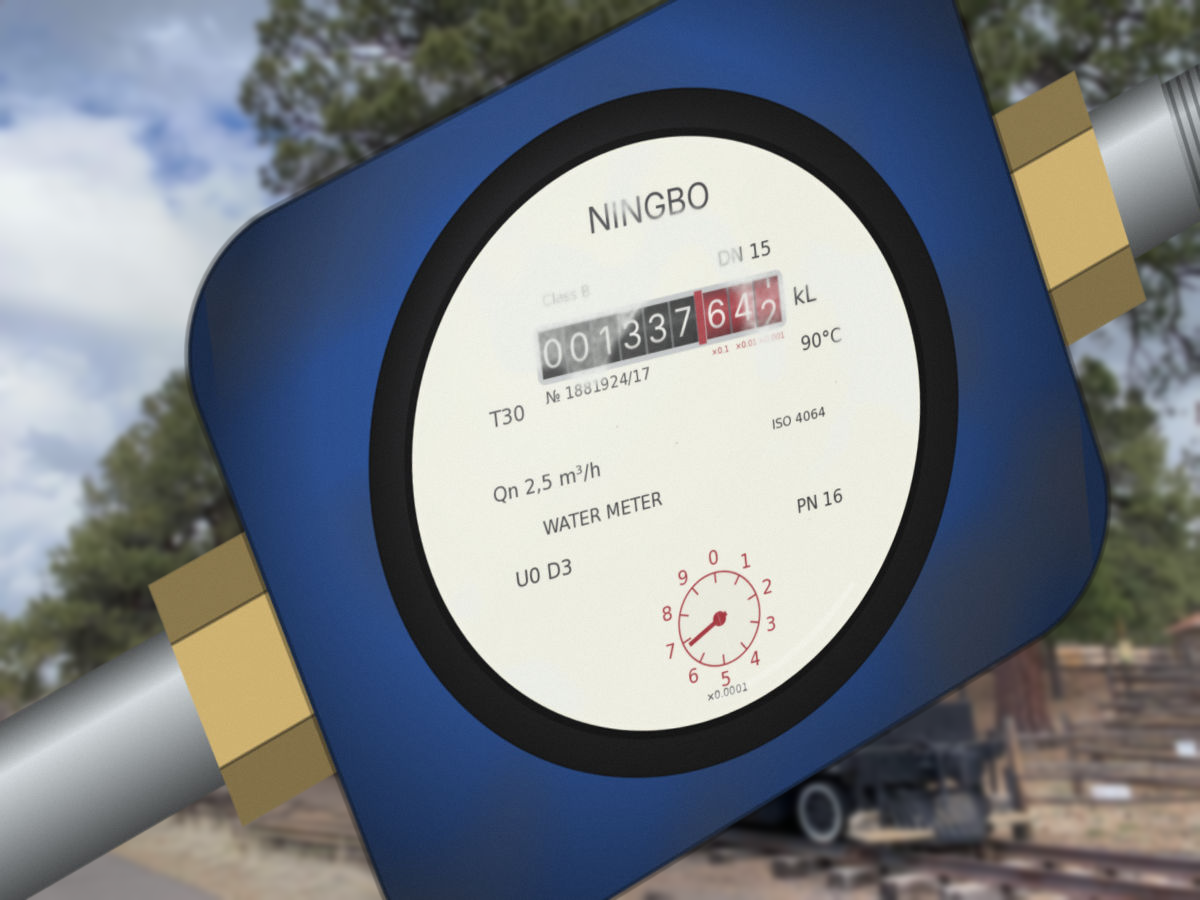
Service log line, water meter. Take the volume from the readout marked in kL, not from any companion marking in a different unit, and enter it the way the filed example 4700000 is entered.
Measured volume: 1337.6416
